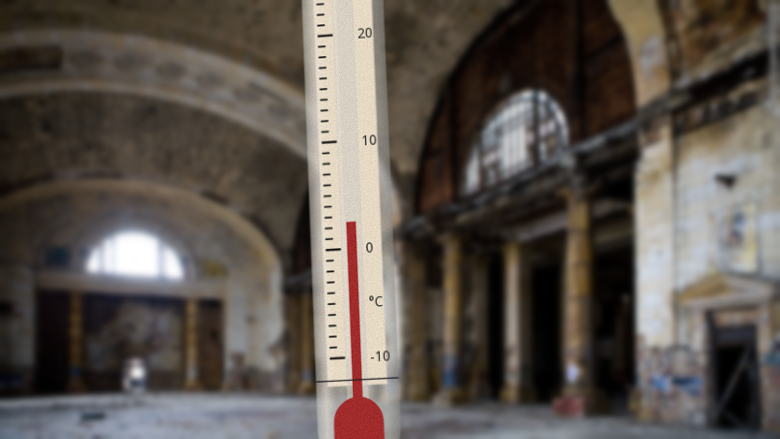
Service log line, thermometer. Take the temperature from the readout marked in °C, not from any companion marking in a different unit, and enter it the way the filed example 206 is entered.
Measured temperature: 2.5
